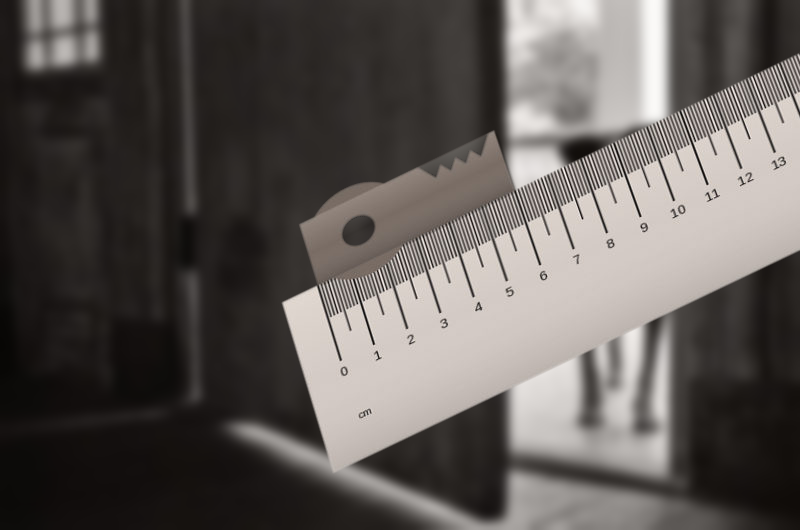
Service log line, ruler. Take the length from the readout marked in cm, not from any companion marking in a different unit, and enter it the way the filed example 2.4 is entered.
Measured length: 6
